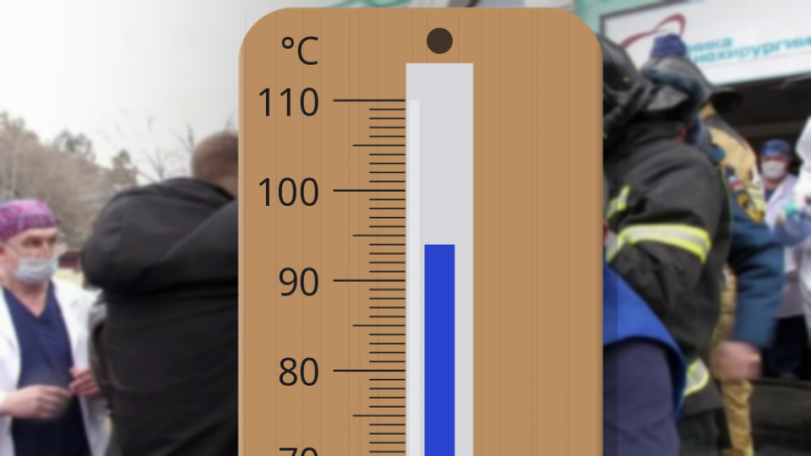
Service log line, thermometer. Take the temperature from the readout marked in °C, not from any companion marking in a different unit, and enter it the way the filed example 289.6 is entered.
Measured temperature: 94
